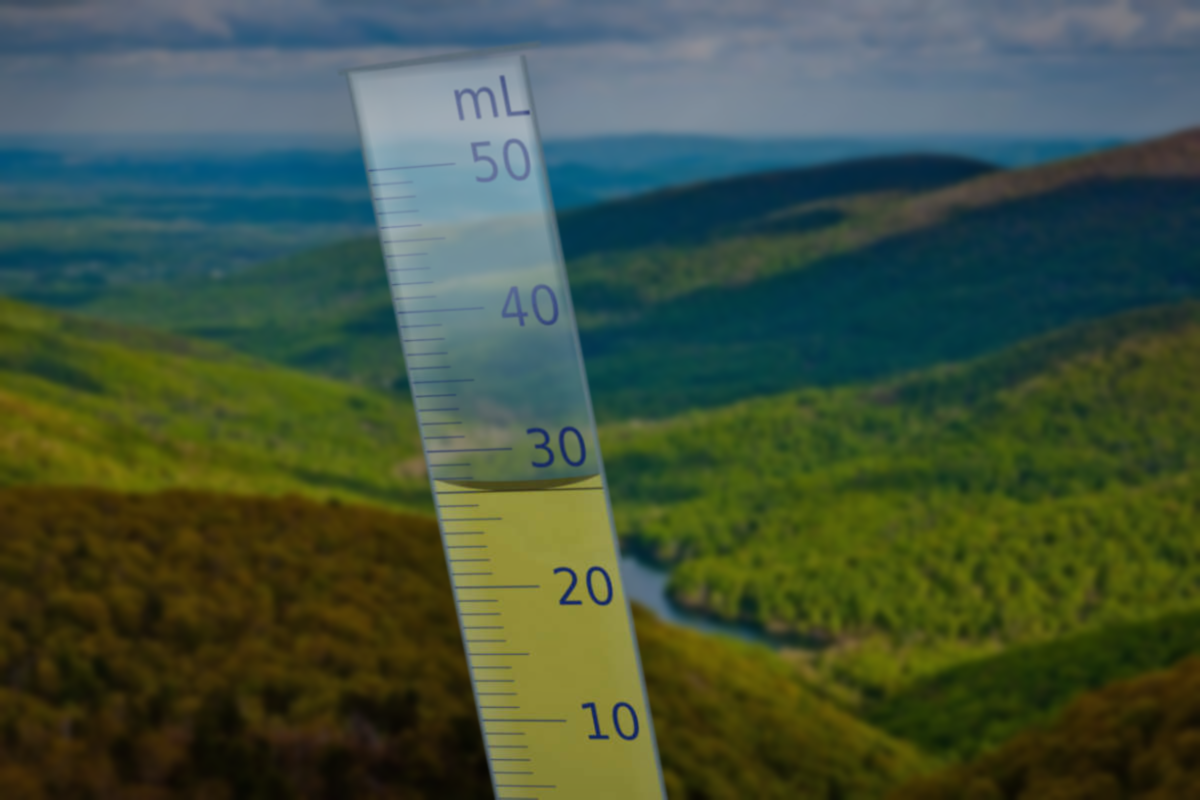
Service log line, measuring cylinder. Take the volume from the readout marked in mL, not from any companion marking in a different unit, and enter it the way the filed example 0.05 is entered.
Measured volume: 27
